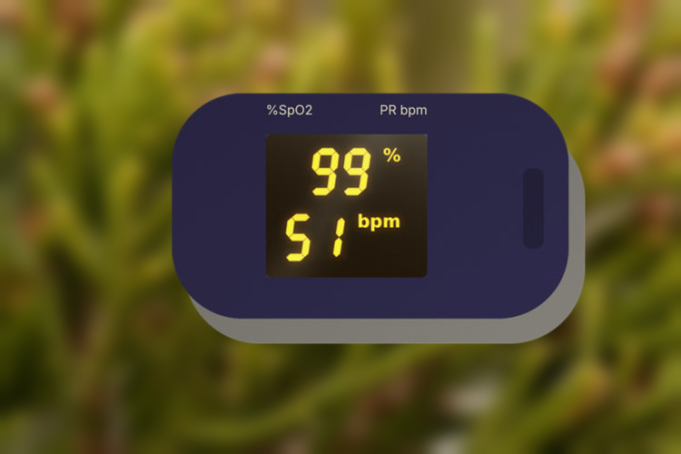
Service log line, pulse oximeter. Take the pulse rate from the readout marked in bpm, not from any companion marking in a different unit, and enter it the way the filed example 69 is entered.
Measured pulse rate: 51
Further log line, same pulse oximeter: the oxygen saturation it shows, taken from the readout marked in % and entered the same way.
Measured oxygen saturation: 99
